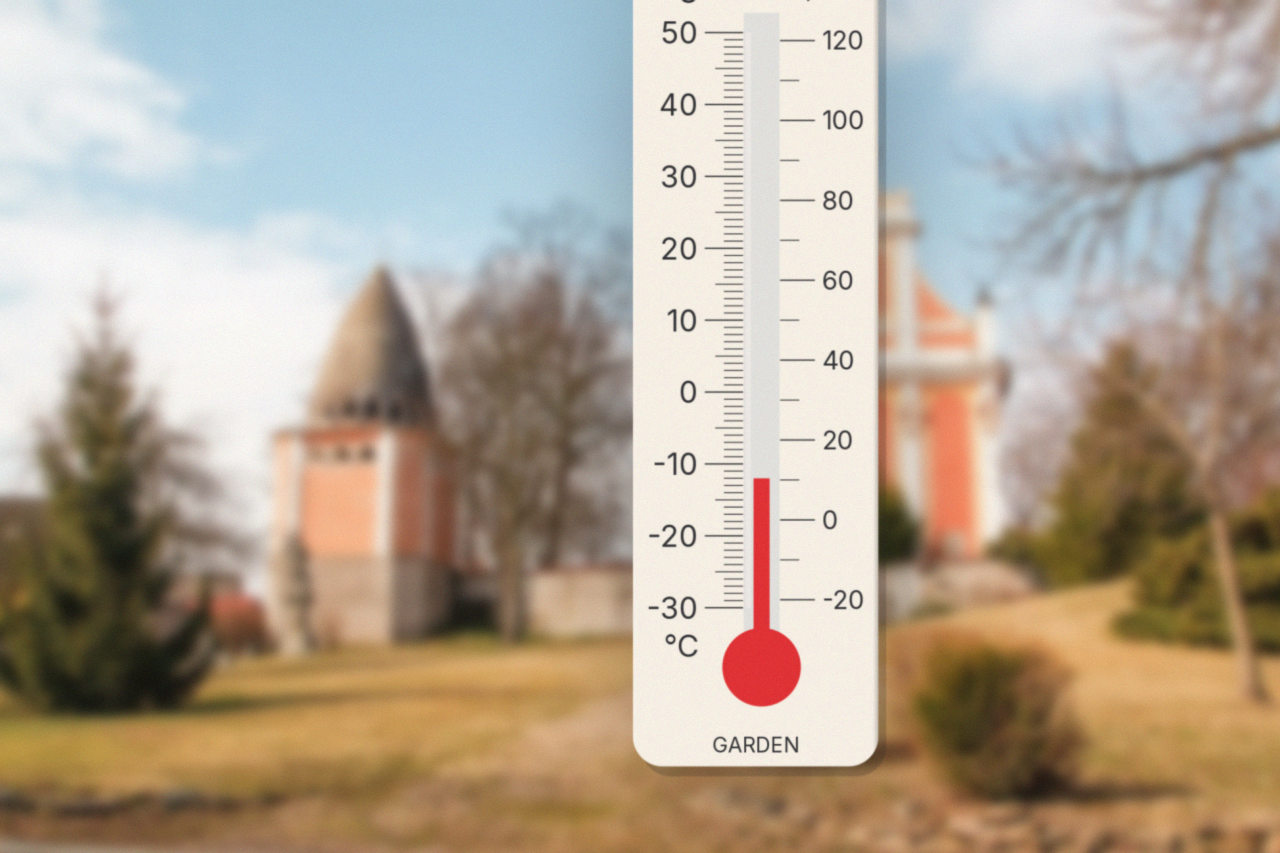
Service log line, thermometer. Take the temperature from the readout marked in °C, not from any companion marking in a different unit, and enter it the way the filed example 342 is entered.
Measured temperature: -12
